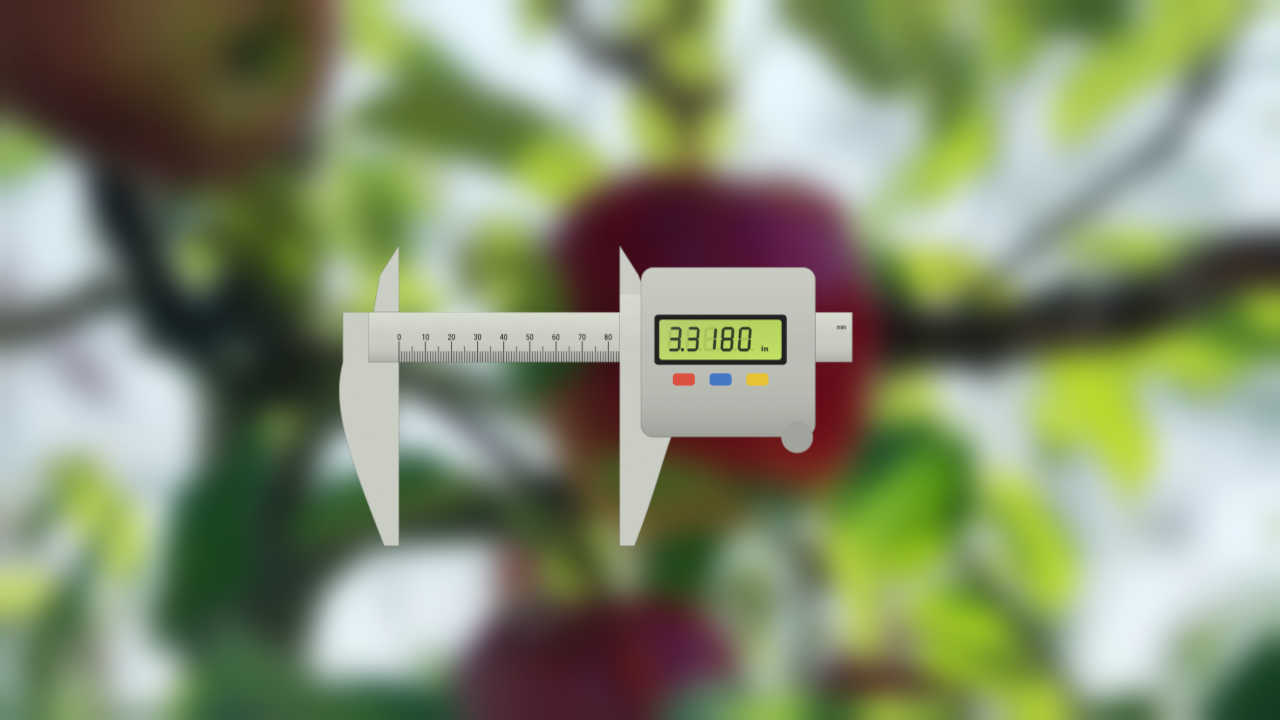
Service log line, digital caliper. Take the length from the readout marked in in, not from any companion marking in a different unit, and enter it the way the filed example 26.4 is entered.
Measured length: 3.3180
